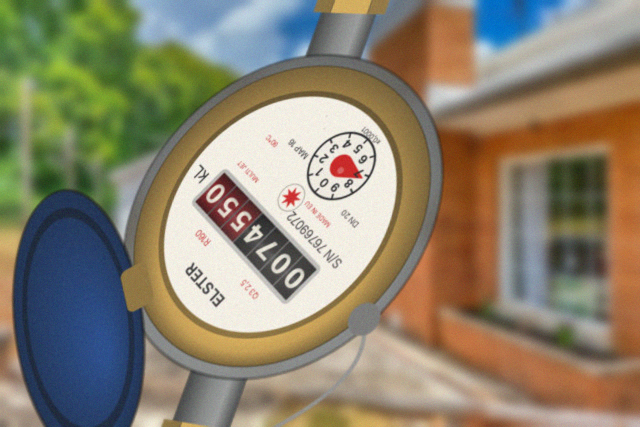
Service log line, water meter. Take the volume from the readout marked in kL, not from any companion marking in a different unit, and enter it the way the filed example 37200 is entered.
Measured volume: 74.5507
